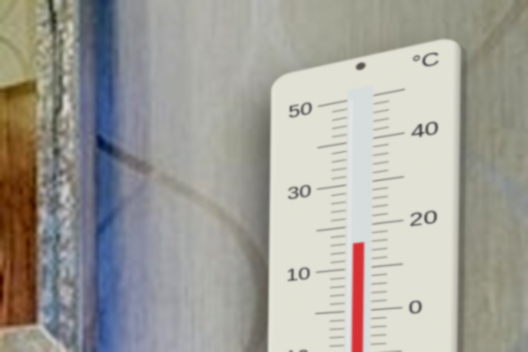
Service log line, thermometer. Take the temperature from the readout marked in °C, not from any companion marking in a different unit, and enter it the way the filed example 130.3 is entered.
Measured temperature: 16
